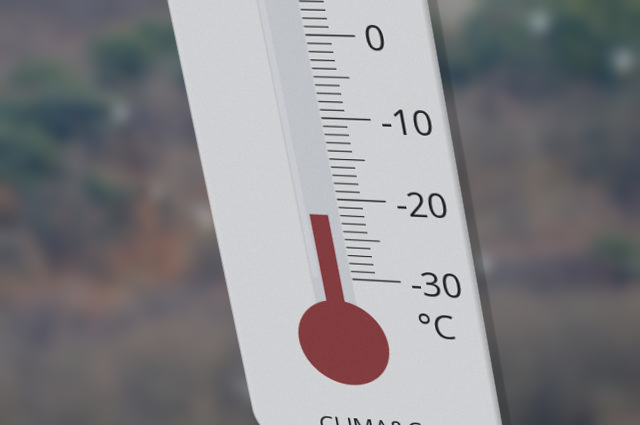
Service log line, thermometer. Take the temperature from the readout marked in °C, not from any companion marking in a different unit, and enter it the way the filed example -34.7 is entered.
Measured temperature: -22
